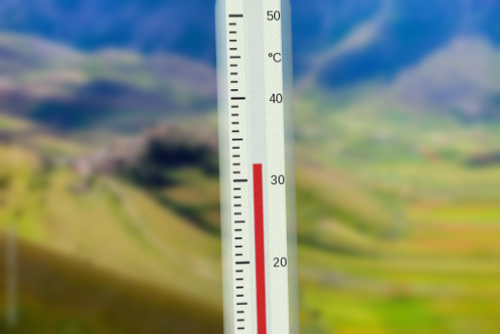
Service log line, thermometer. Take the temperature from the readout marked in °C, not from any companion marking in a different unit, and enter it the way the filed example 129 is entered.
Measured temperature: 32
